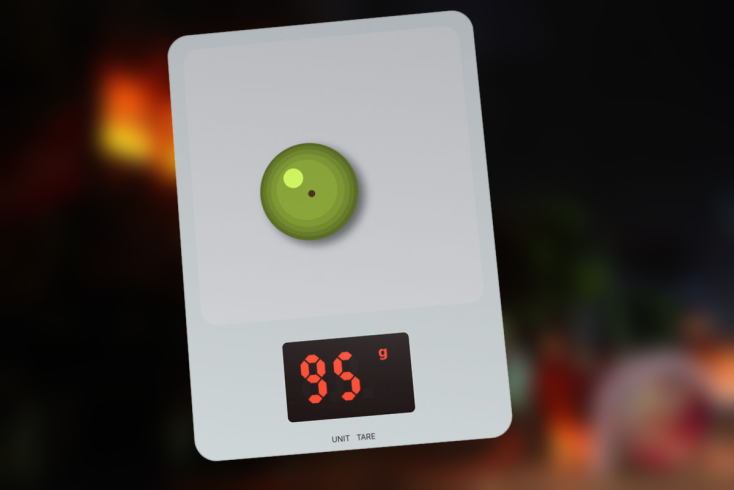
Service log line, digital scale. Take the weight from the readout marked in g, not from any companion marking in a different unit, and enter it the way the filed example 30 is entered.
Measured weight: 95
